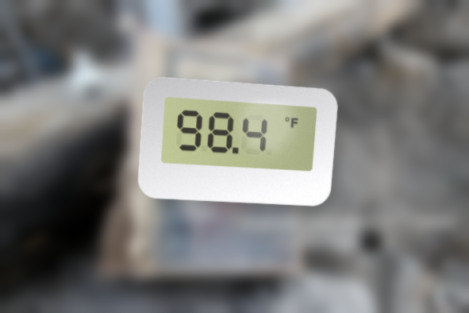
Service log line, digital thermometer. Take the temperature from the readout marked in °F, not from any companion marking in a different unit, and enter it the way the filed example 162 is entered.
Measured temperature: 98.4
